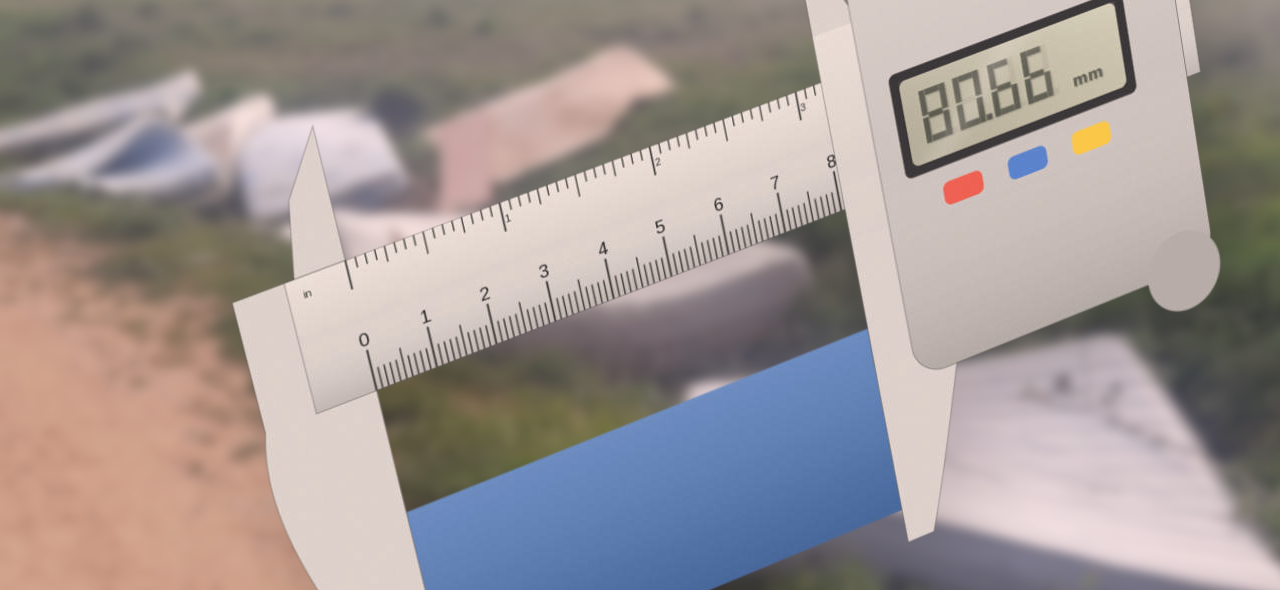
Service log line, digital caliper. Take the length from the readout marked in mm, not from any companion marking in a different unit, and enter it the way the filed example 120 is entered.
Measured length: 80.66
